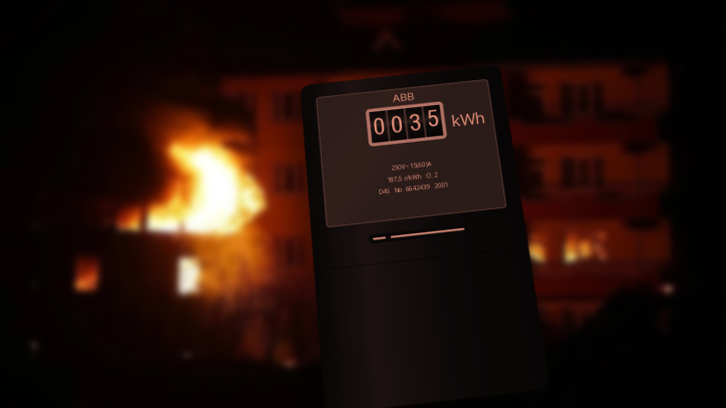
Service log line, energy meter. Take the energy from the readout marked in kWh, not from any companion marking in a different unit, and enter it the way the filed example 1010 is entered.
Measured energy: 35
